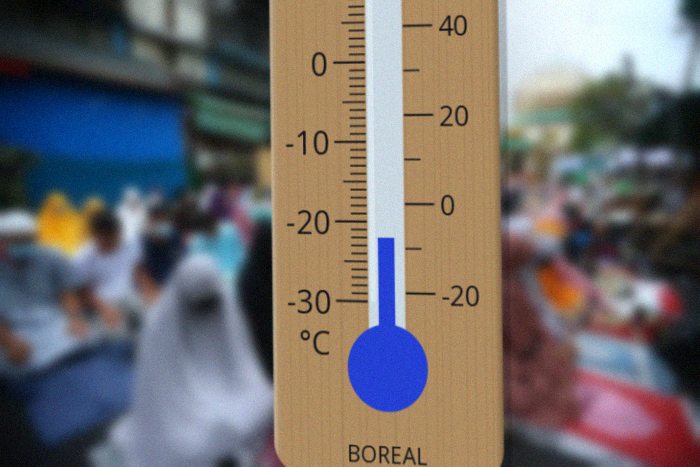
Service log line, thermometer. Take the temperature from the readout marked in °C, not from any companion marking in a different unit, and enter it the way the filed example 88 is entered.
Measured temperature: -22
